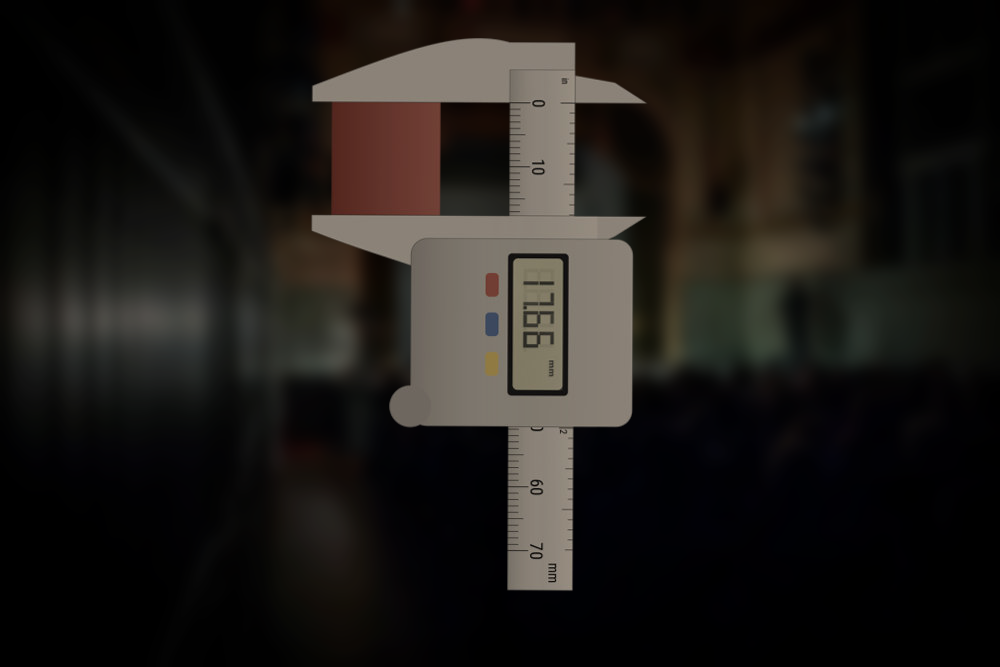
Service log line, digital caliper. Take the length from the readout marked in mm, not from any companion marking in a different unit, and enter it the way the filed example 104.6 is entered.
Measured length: 17.66
